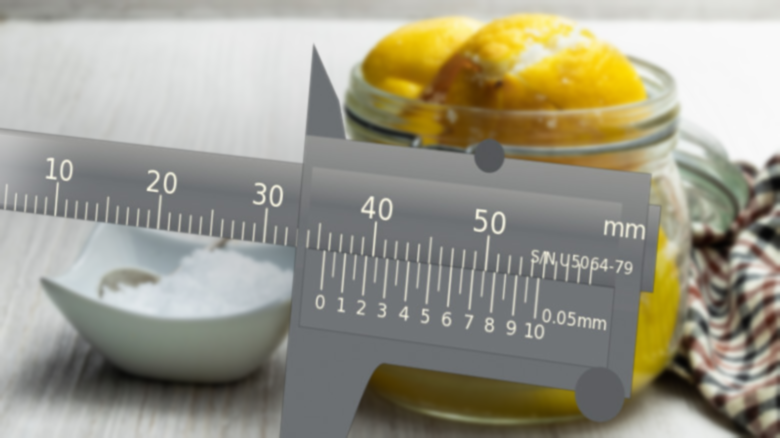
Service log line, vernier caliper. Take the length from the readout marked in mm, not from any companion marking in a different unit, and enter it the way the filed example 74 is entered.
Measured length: 35.6
